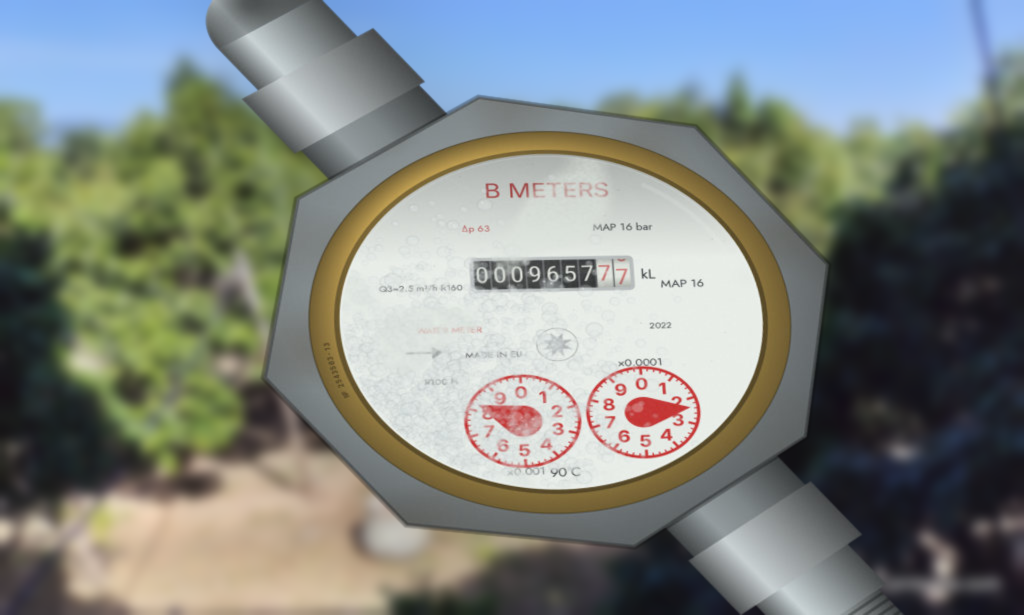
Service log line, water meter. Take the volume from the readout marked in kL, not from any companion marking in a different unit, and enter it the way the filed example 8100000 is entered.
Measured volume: 9657.7682
